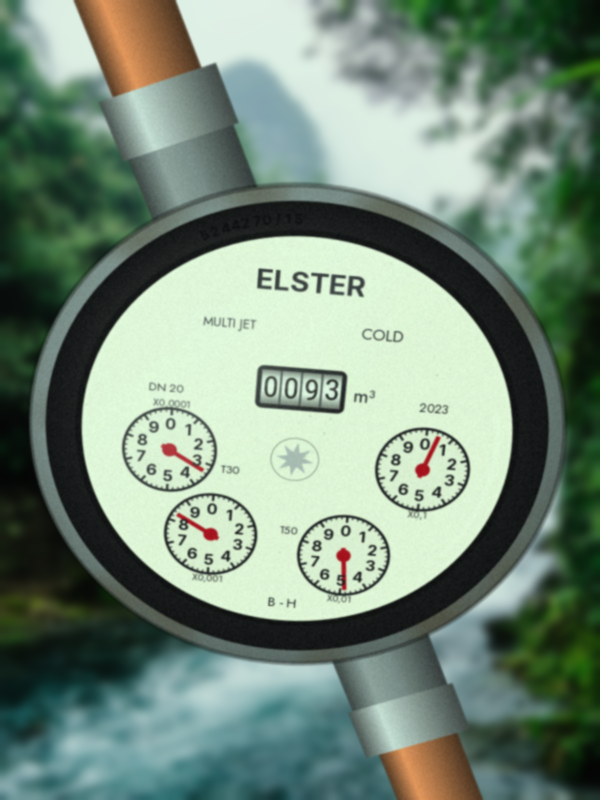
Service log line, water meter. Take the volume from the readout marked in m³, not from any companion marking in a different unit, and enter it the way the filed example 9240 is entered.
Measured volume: 93.0483
